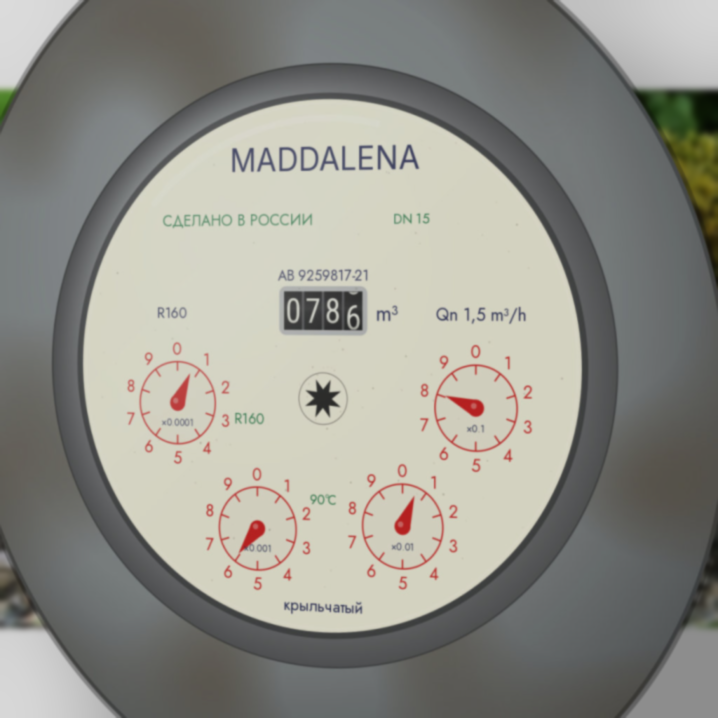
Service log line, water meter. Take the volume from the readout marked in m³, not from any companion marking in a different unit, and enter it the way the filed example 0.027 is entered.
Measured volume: 785.8060
